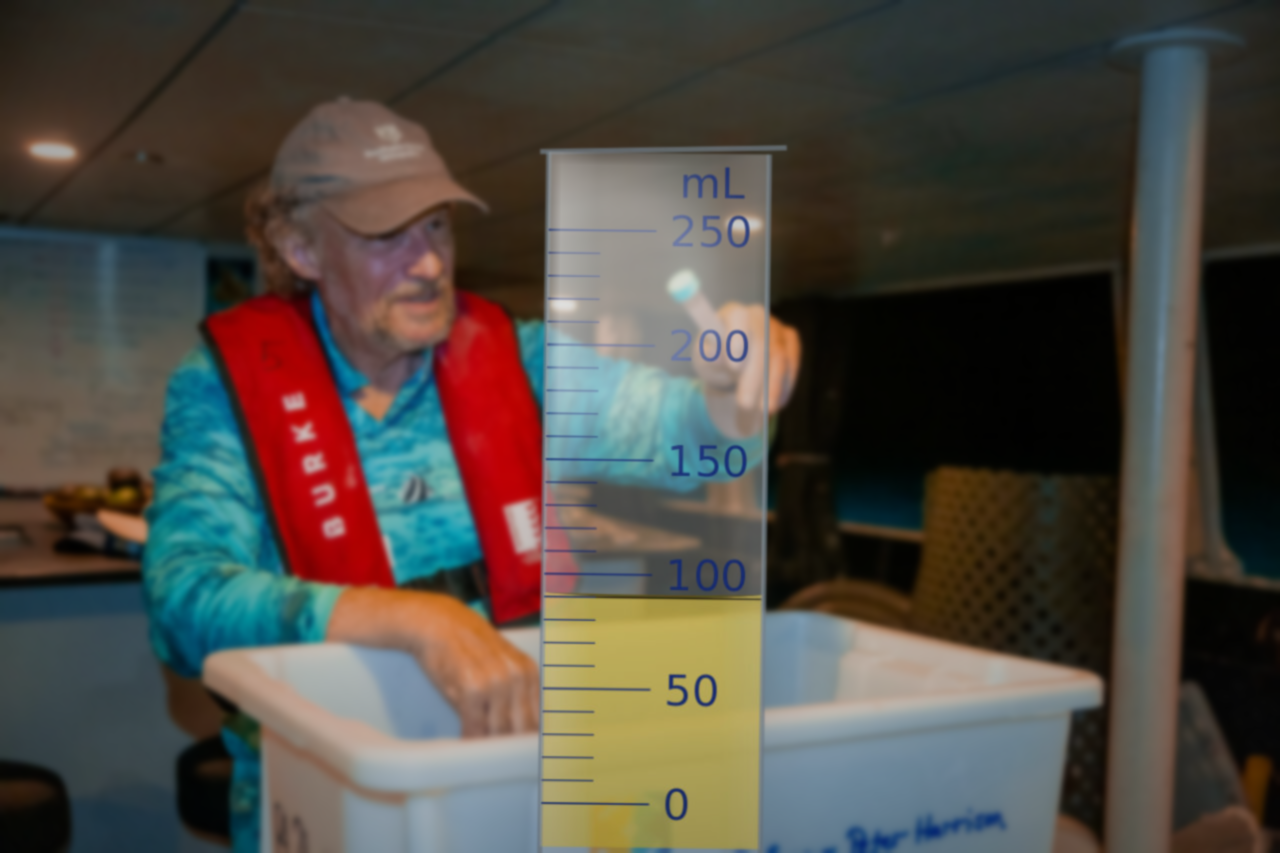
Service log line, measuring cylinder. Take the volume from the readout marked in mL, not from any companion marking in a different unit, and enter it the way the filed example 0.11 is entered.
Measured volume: 90
